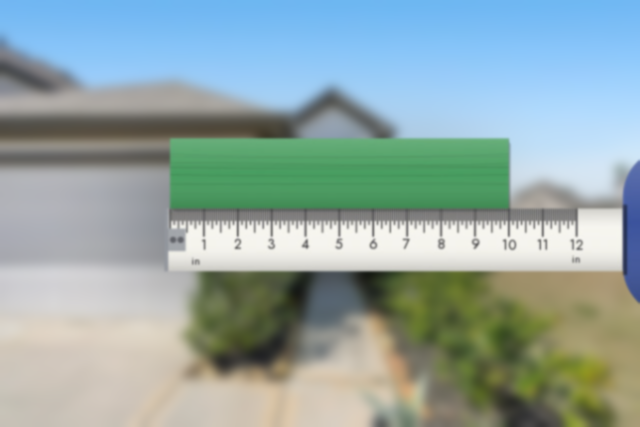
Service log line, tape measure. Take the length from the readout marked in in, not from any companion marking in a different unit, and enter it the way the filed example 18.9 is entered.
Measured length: 10
